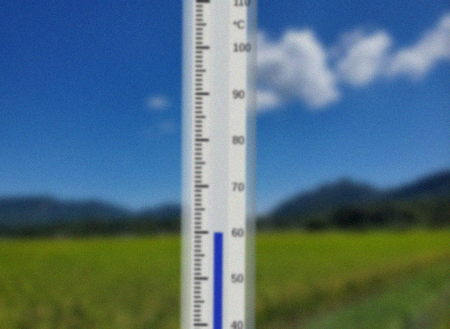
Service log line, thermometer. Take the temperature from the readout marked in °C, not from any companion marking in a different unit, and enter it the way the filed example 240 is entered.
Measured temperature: 60
